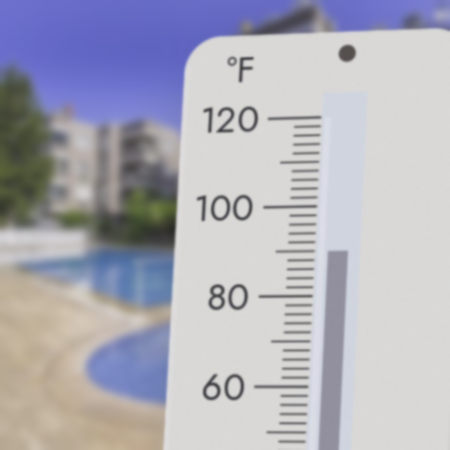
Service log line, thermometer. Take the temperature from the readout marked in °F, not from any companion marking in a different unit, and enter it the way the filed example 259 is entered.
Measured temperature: 90
